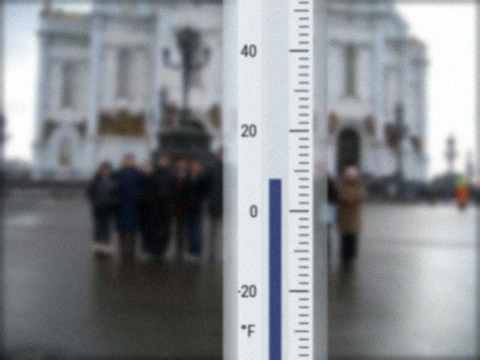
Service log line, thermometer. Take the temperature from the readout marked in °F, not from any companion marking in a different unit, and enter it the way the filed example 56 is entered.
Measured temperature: 8
